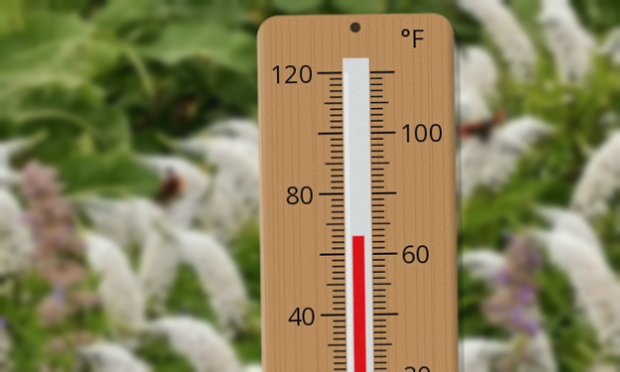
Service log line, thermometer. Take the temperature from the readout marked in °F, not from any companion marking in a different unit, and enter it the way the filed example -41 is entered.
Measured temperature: 66
